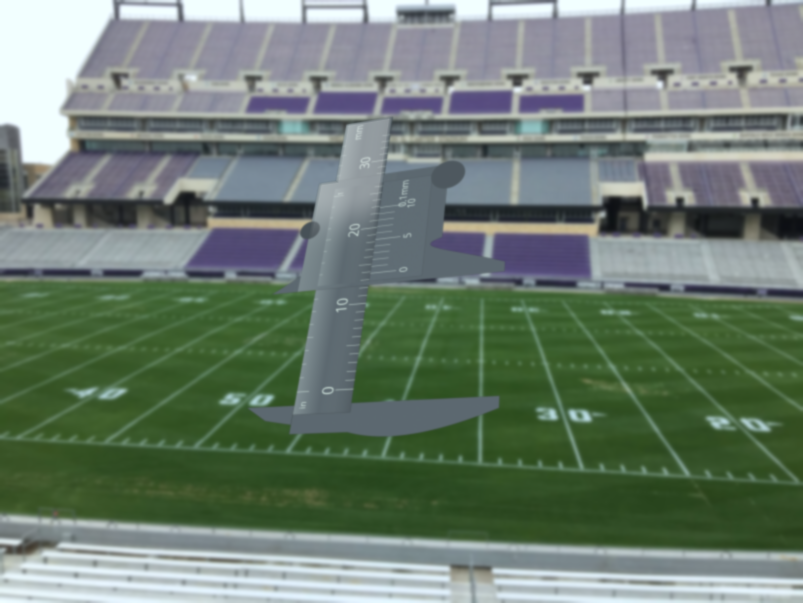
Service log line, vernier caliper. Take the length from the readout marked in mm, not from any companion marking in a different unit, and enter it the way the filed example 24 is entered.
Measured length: 13.8
